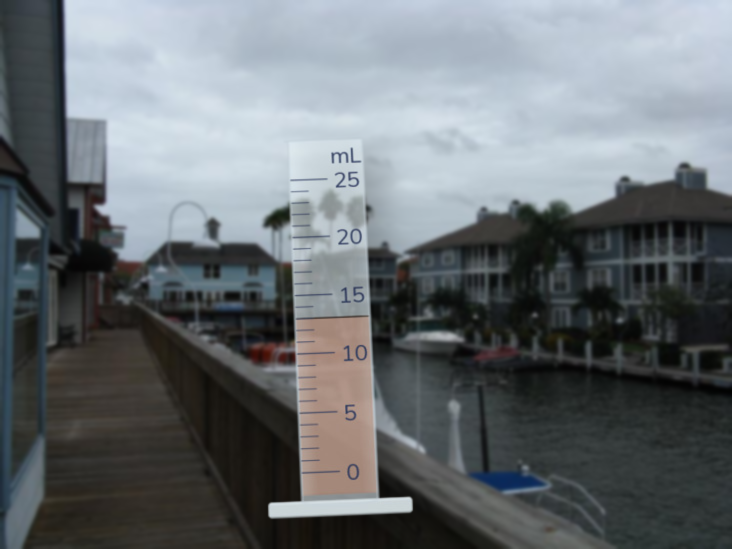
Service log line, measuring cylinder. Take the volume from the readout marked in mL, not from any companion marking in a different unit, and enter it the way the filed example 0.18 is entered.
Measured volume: 13
